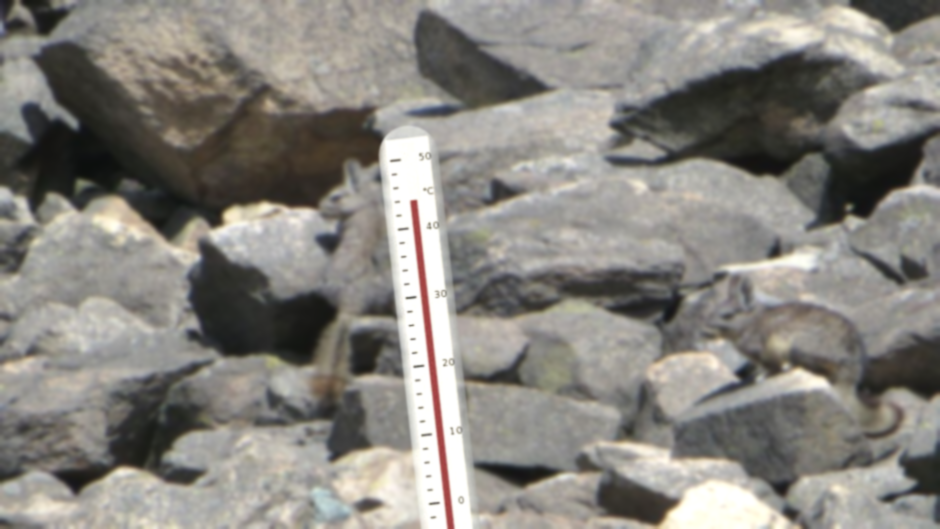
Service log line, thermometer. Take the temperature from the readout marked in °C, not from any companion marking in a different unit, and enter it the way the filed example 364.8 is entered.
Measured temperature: 44
